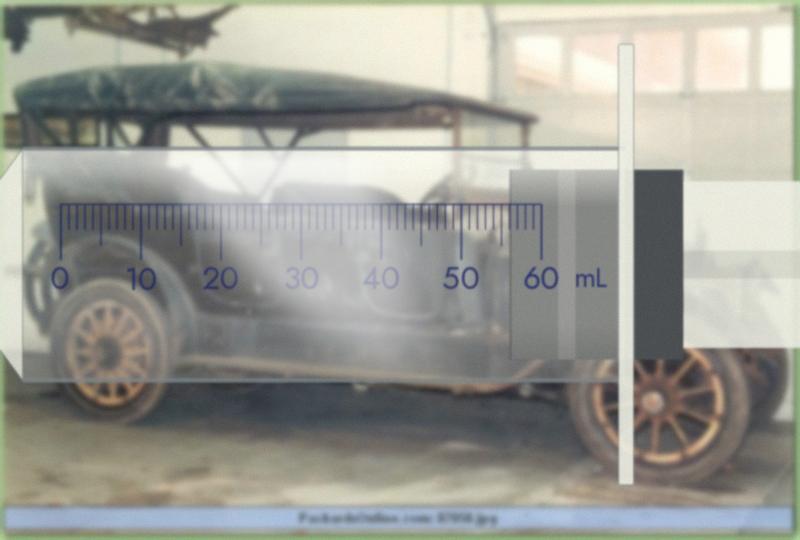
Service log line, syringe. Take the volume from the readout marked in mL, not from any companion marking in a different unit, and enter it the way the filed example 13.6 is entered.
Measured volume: 56
